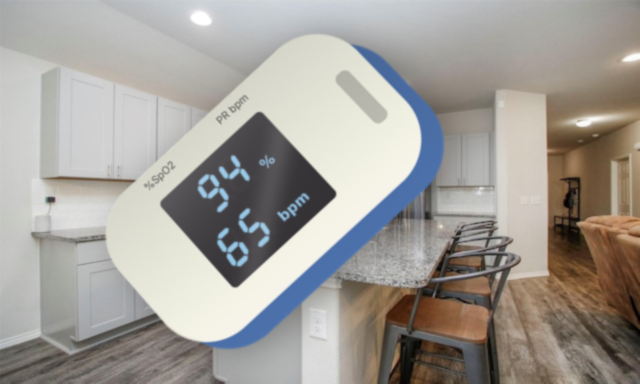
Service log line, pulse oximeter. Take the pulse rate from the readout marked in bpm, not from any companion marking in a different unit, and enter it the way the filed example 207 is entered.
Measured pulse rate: 65
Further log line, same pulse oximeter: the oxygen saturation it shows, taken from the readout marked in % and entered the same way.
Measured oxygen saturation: 94
